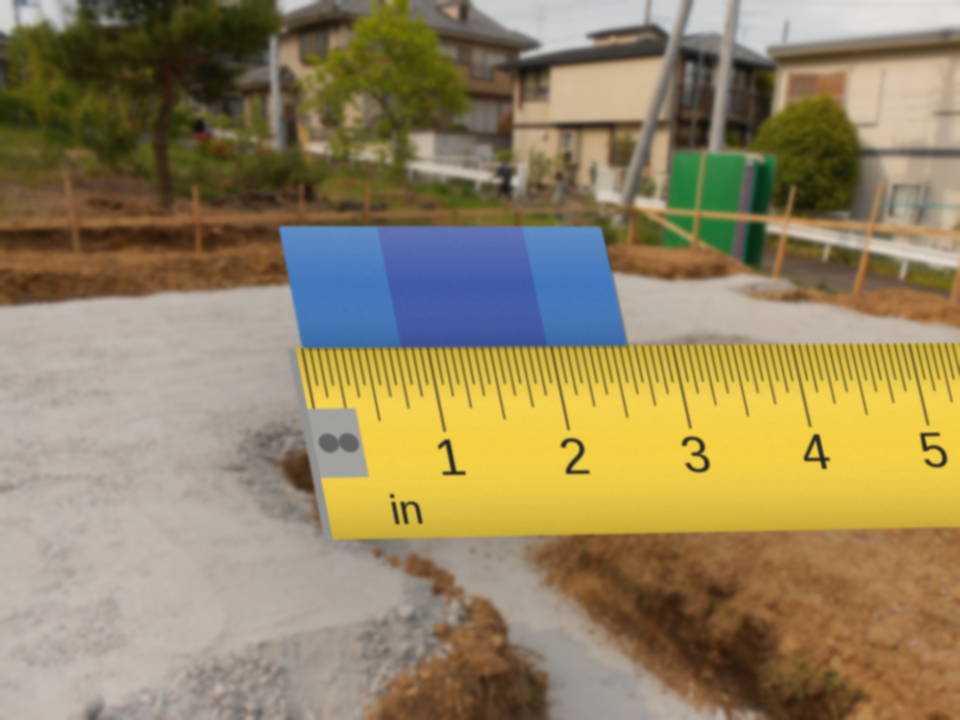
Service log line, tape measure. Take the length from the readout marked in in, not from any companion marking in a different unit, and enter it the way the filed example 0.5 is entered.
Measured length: 2.625
